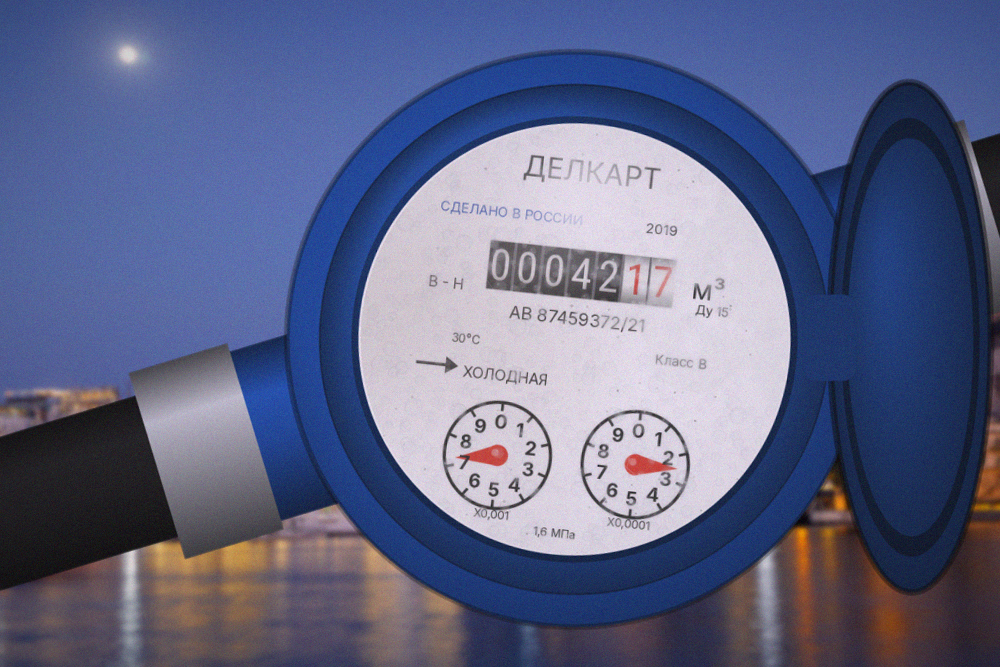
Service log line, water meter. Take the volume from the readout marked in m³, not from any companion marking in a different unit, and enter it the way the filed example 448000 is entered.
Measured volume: 42.1772
